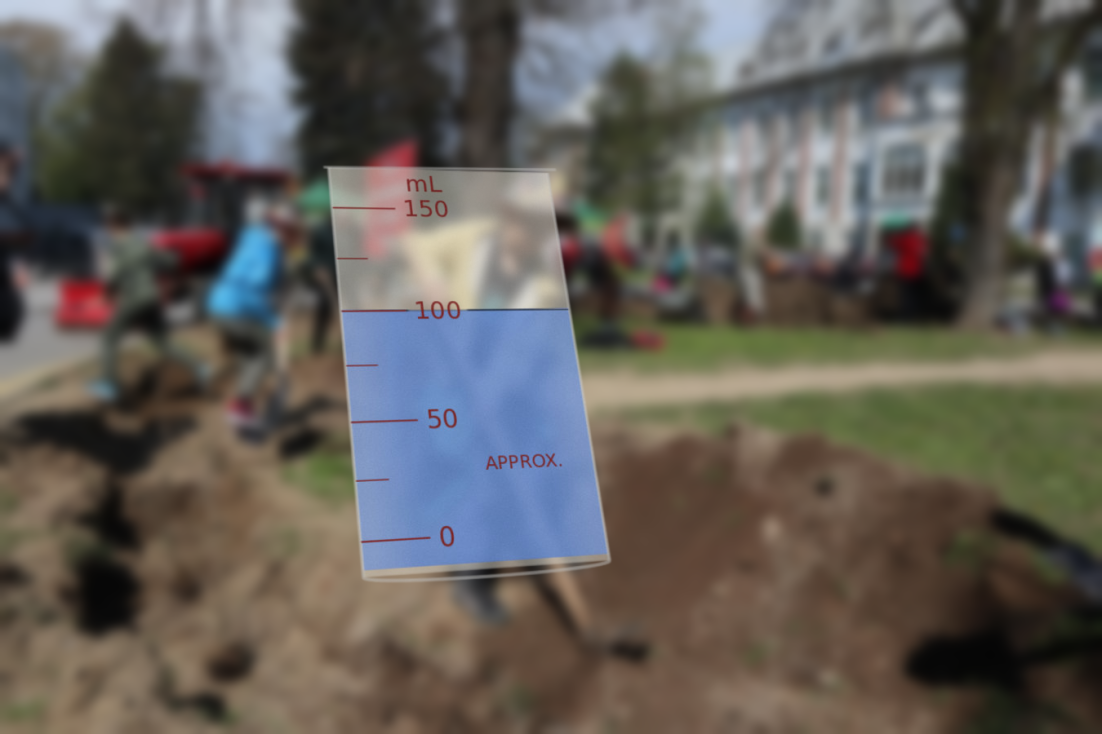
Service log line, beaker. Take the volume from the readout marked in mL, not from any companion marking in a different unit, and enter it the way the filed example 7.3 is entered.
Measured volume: 100
